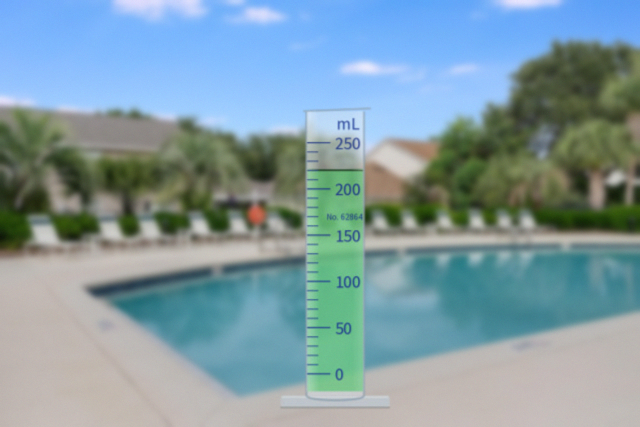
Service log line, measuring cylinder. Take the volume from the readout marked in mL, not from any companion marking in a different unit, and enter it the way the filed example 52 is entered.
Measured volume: 220
